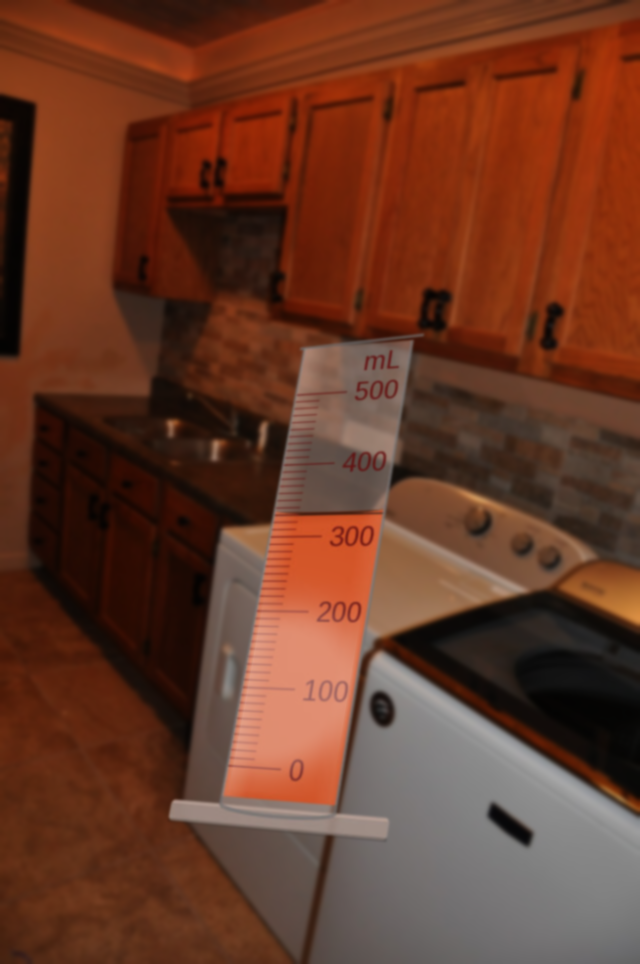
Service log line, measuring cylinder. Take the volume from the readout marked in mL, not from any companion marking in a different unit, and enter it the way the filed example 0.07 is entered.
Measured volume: 330
